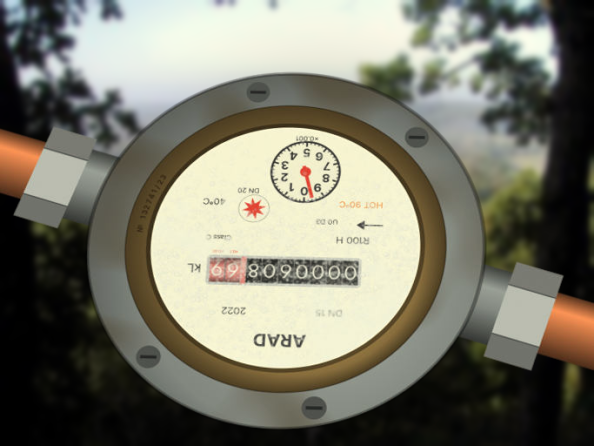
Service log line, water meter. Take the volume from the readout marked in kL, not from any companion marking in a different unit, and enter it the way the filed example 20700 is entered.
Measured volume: 608.689
